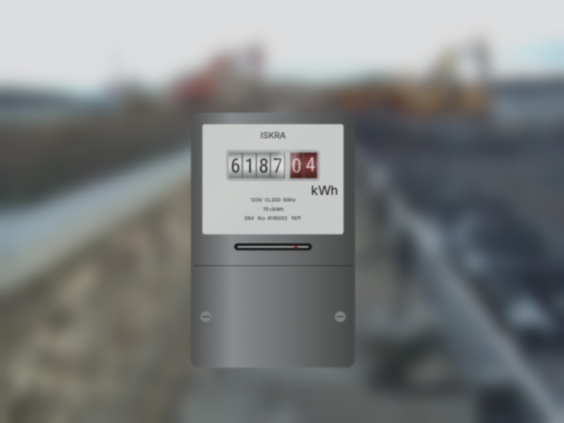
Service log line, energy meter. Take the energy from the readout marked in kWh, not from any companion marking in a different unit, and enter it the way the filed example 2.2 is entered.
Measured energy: 6187.04
